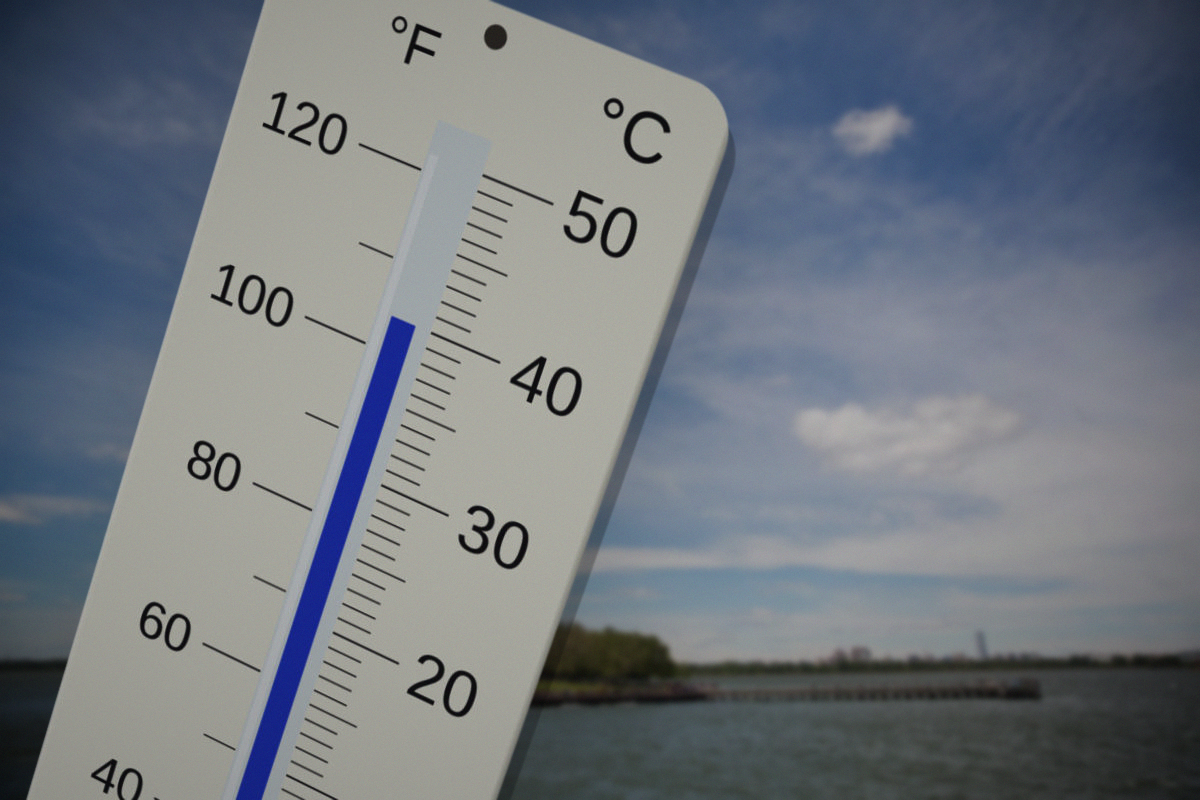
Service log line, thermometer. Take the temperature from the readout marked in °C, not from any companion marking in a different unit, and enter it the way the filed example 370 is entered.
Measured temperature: 40
